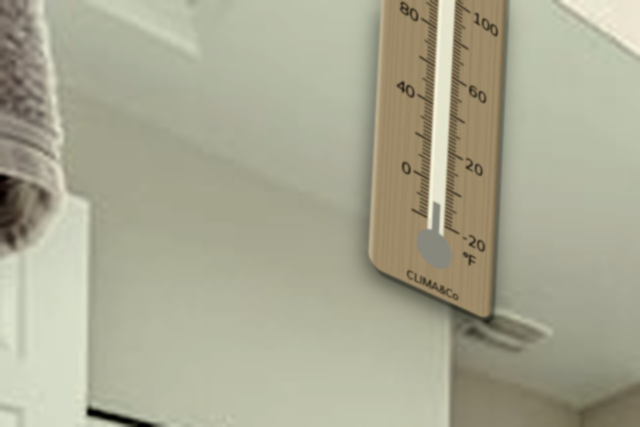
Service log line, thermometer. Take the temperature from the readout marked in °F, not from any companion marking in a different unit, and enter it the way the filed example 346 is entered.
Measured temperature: -10
